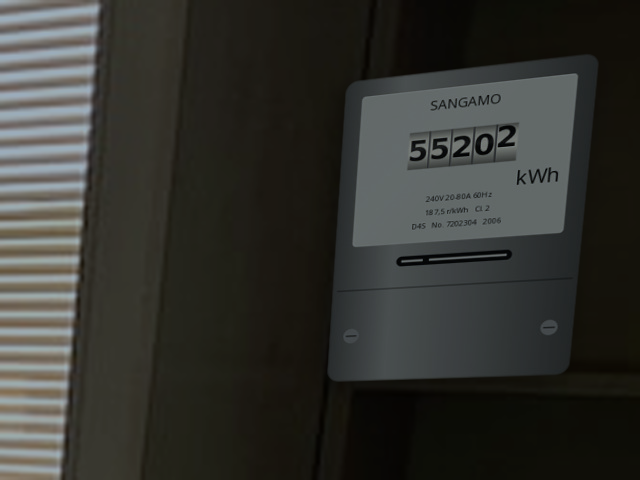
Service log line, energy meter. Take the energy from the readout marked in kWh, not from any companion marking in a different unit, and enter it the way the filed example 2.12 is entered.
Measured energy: 55202
